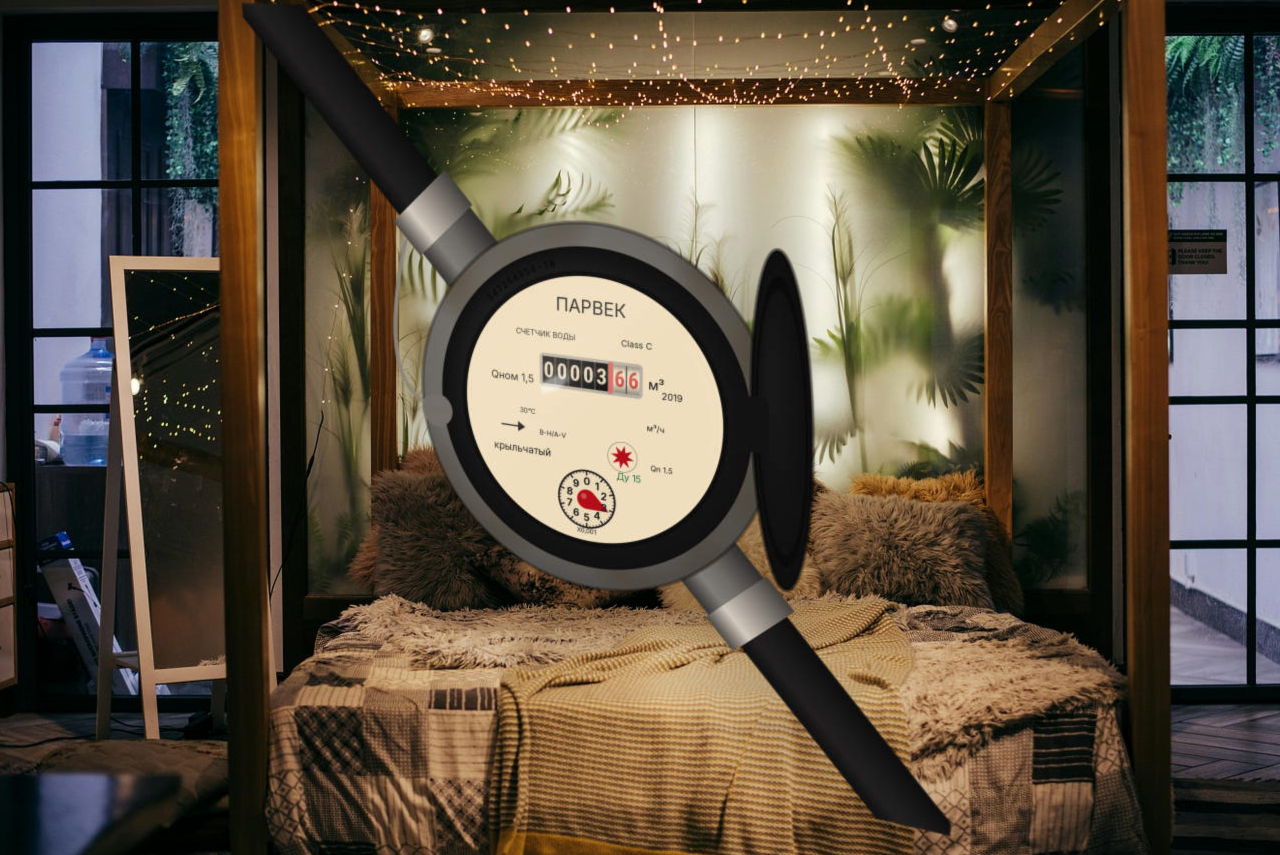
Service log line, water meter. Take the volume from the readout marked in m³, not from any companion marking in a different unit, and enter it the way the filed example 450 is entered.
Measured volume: 3.663
